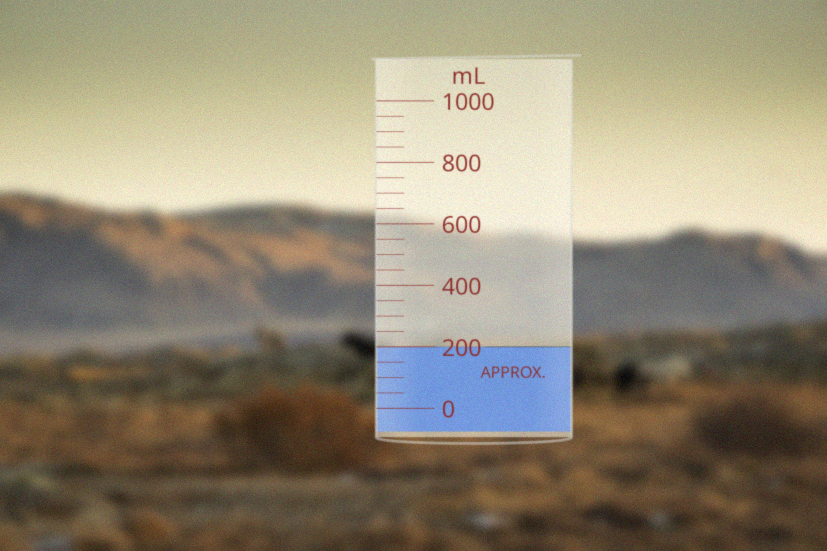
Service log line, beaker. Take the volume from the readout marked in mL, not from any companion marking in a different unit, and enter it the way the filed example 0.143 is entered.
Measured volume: 200
